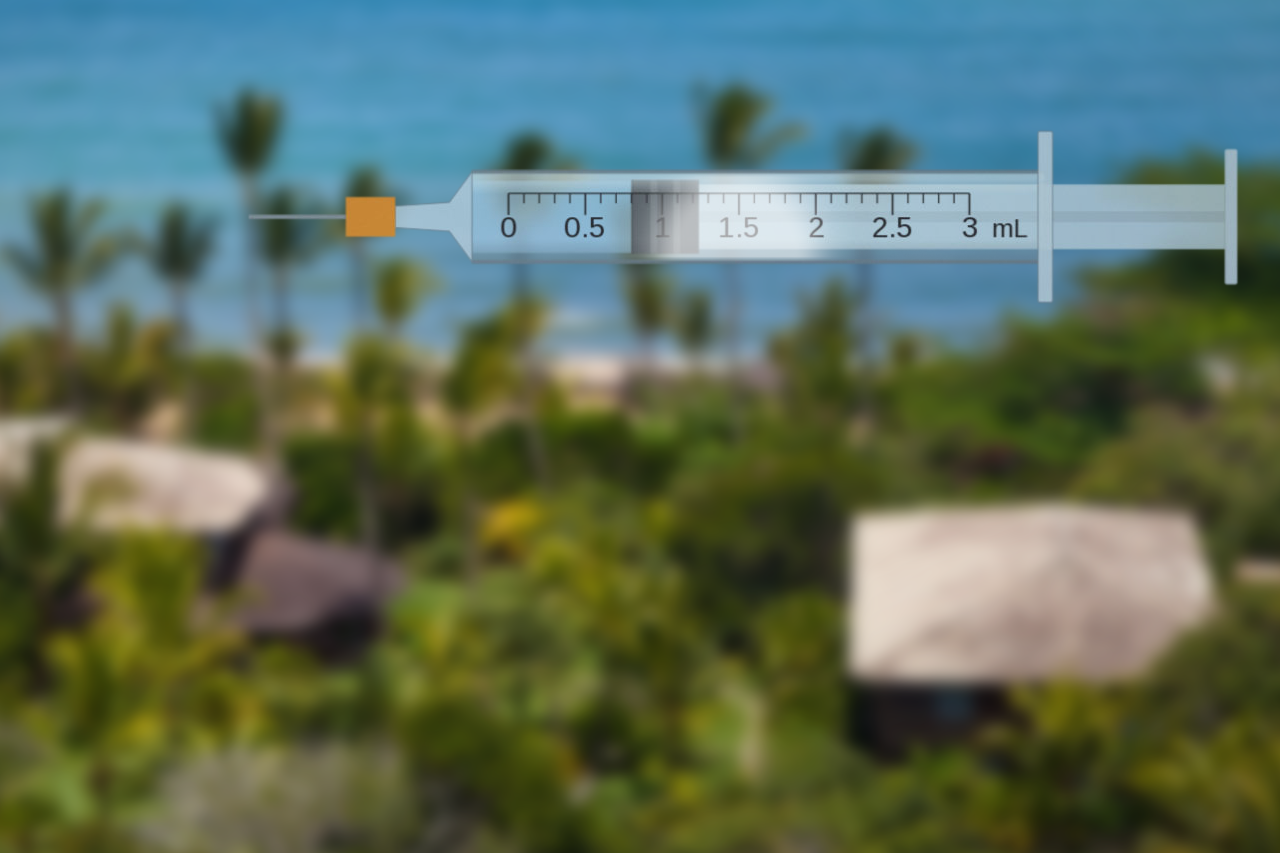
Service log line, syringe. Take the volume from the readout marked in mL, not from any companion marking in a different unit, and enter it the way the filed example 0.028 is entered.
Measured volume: 0.8
